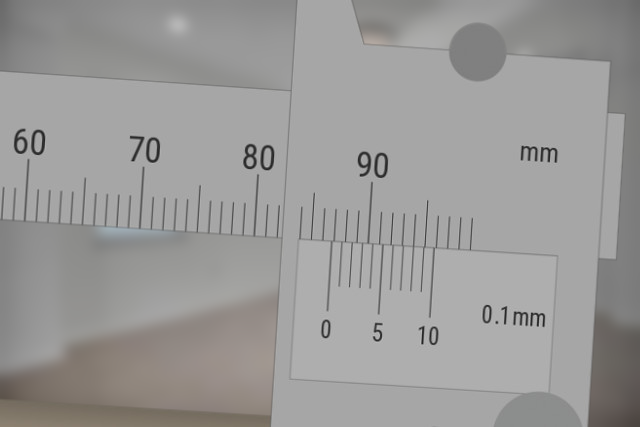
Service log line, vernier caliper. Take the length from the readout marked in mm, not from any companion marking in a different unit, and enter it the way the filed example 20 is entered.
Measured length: 86.8
